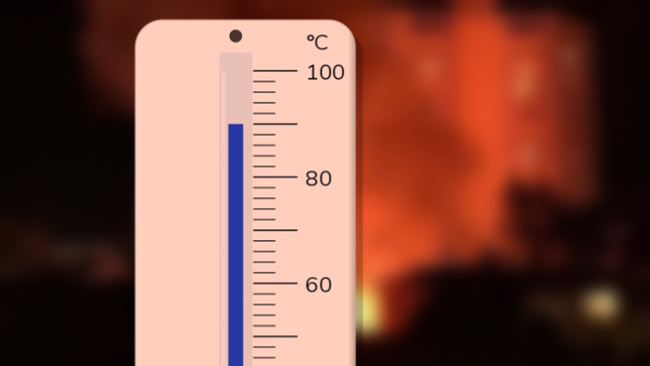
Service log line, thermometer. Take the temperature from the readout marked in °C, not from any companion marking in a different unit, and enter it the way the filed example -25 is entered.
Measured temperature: 90
